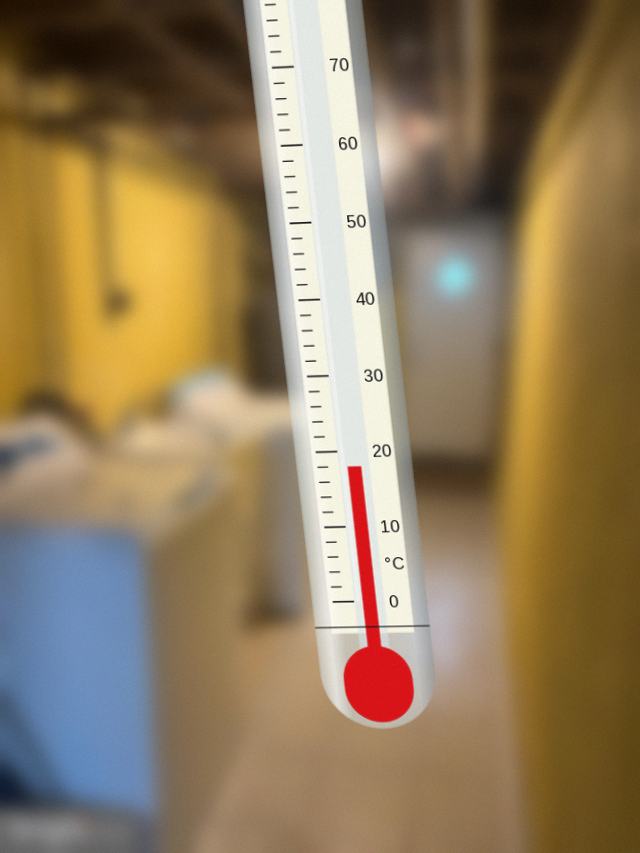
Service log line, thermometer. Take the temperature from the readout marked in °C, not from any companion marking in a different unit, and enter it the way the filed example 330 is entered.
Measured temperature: 18
